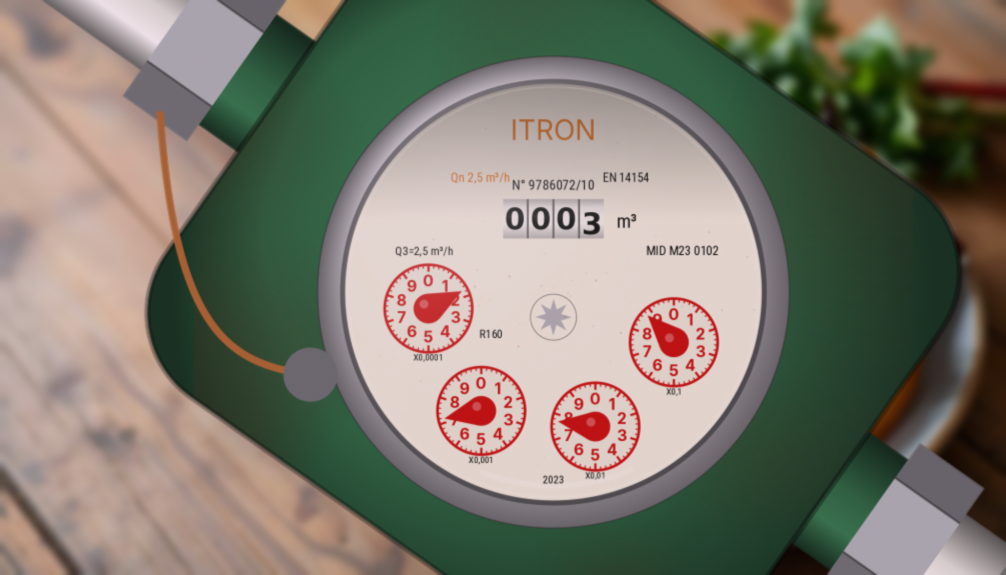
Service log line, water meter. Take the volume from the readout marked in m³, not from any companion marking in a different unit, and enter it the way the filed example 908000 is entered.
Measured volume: 2.8771
